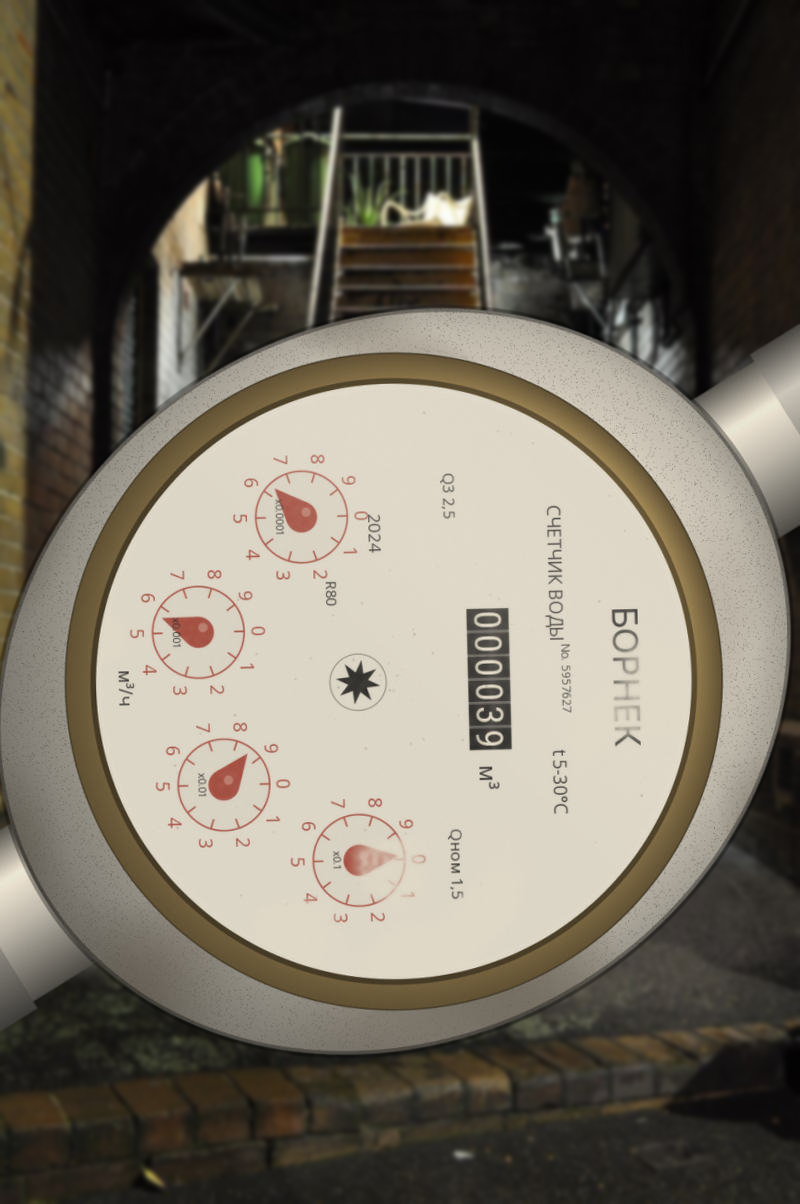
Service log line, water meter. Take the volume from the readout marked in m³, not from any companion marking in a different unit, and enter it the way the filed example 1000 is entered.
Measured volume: 38.9856
